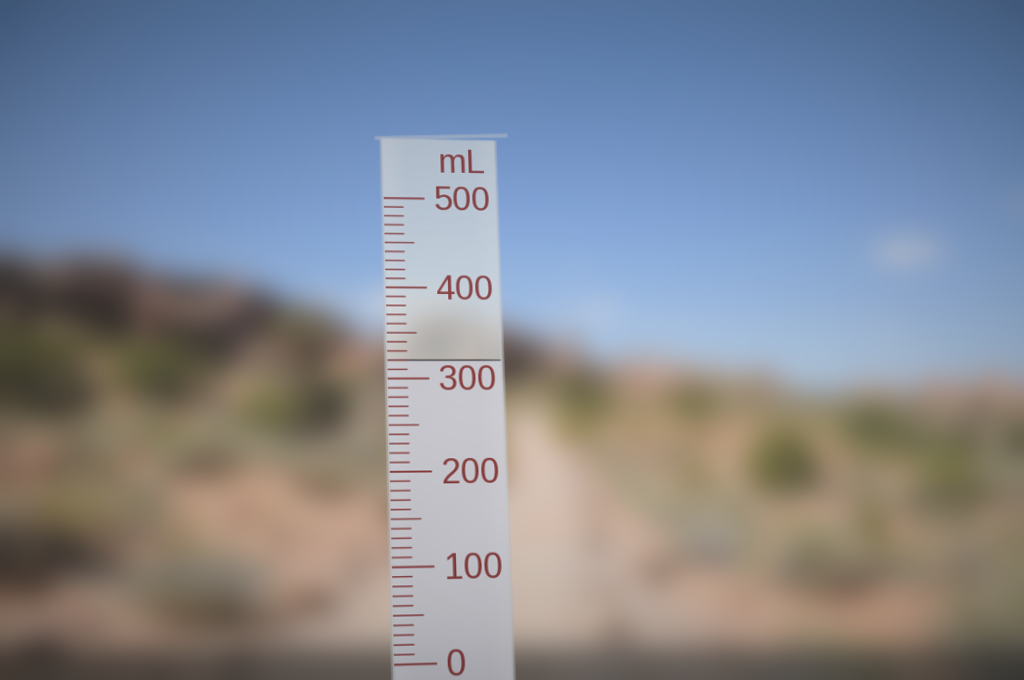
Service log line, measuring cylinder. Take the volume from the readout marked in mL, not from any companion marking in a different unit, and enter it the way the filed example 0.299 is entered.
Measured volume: 320
